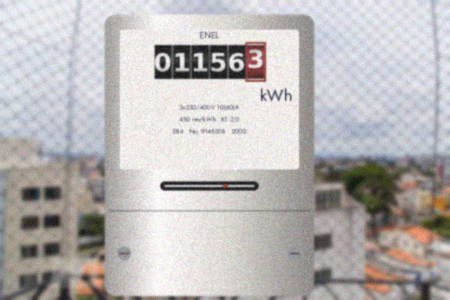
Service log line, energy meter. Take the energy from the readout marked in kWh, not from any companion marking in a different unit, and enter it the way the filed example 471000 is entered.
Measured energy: 1156.3
